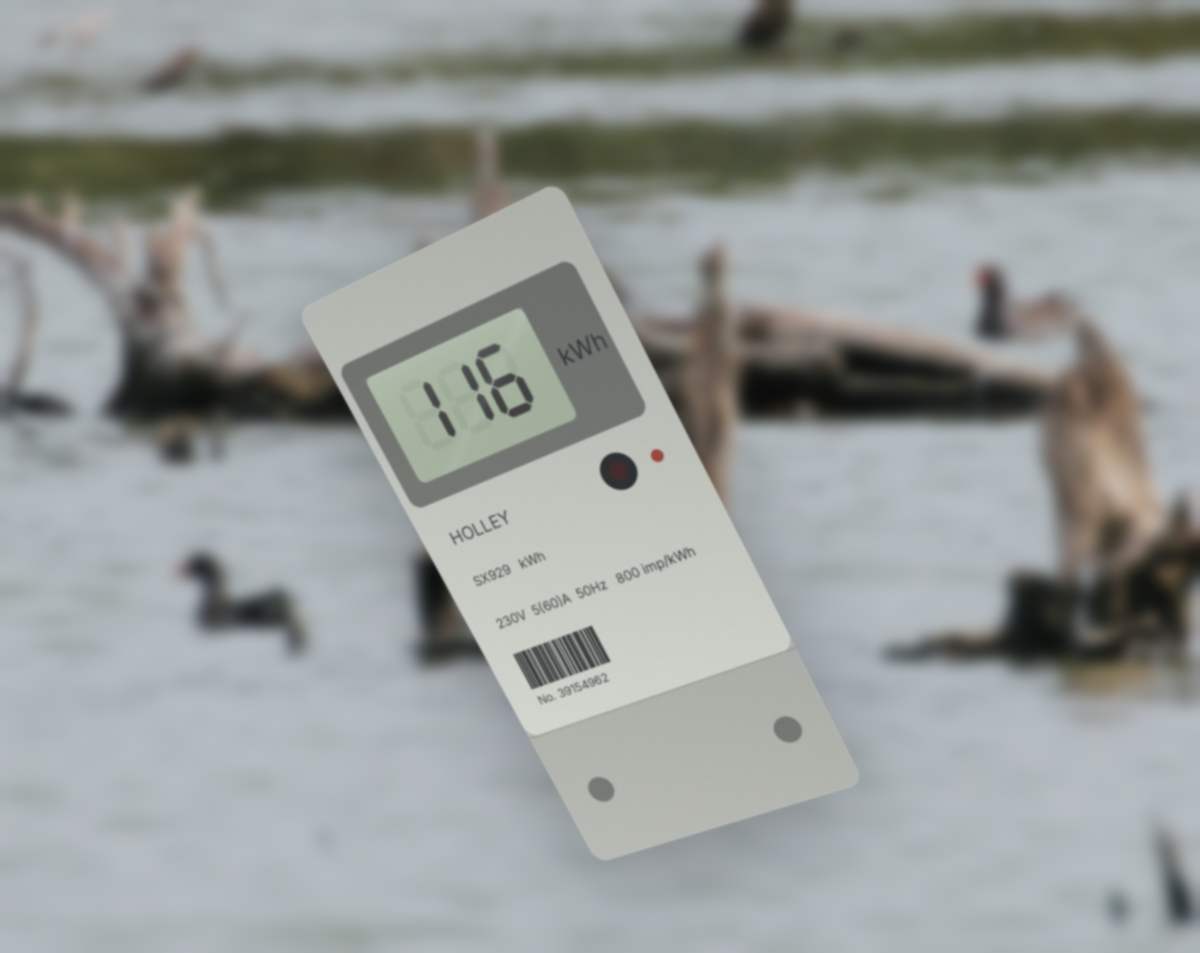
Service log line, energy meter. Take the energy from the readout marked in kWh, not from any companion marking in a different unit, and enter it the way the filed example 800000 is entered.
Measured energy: 116
